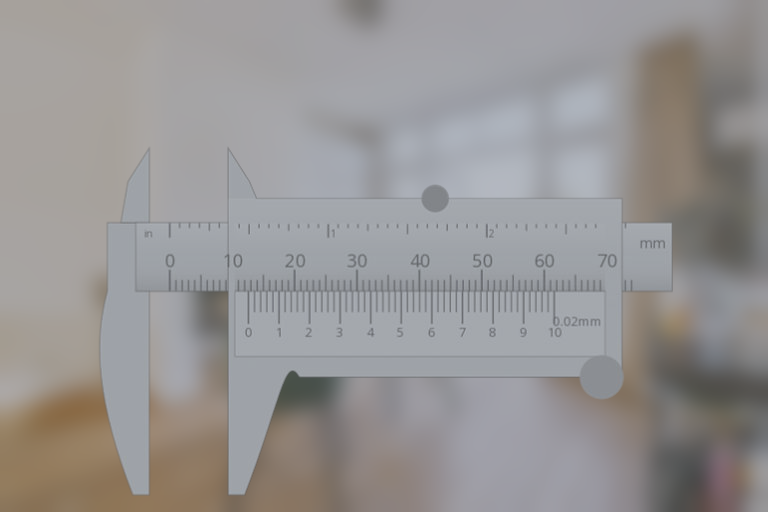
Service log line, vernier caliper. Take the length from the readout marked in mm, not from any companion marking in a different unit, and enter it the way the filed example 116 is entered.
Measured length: 12.6
